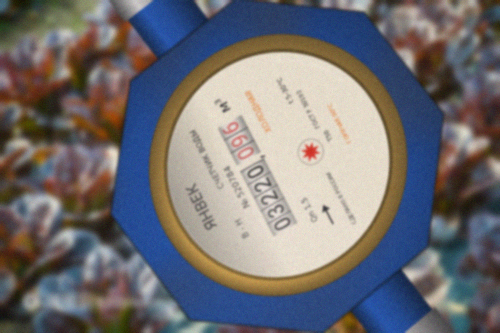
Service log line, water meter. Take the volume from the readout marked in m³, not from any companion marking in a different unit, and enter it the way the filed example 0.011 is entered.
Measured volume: 3220.096
